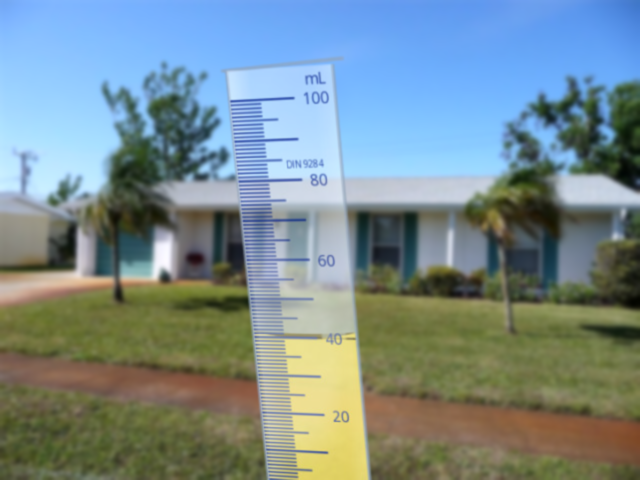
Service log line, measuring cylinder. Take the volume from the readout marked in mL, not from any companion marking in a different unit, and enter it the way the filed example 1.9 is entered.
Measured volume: 40
